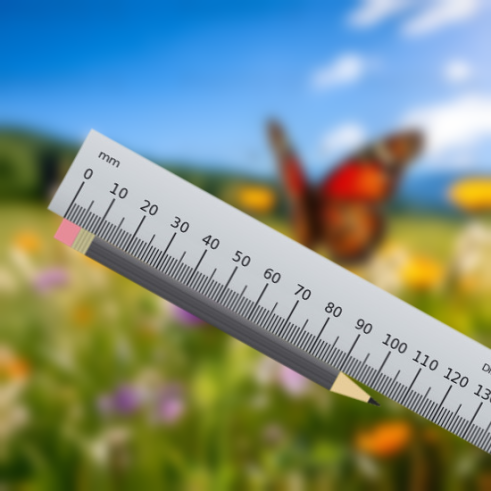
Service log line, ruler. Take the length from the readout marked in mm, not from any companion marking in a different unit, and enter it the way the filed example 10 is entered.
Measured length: 105
